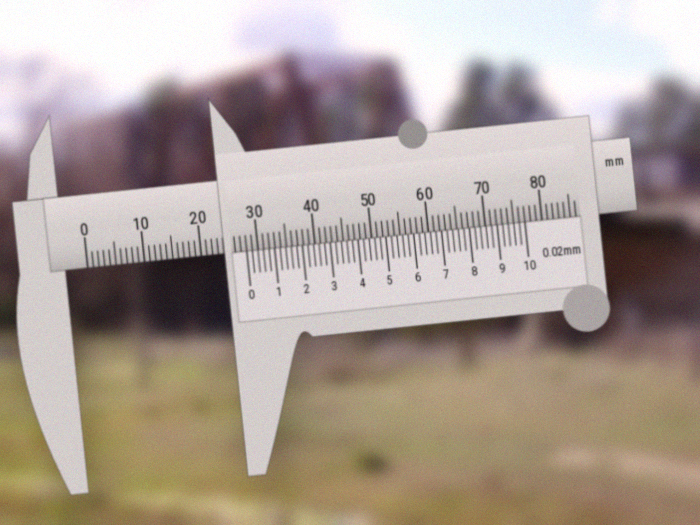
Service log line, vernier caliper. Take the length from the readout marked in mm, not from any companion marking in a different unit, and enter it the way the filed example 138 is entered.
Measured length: 28.0
